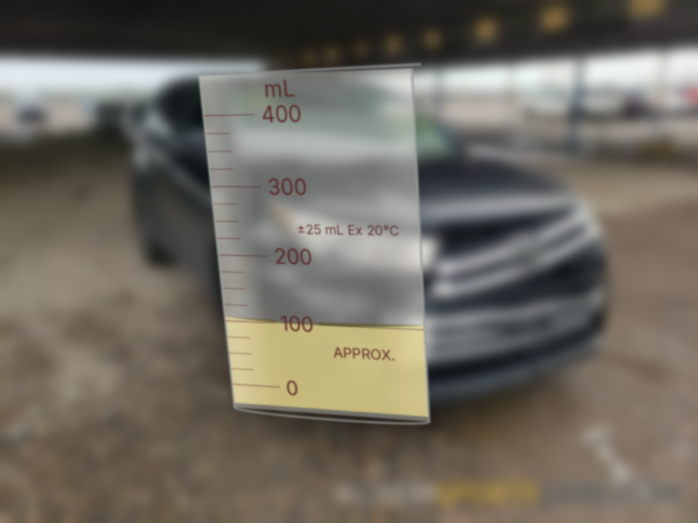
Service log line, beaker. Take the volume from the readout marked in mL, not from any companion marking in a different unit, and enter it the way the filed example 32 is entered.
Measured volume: 100
